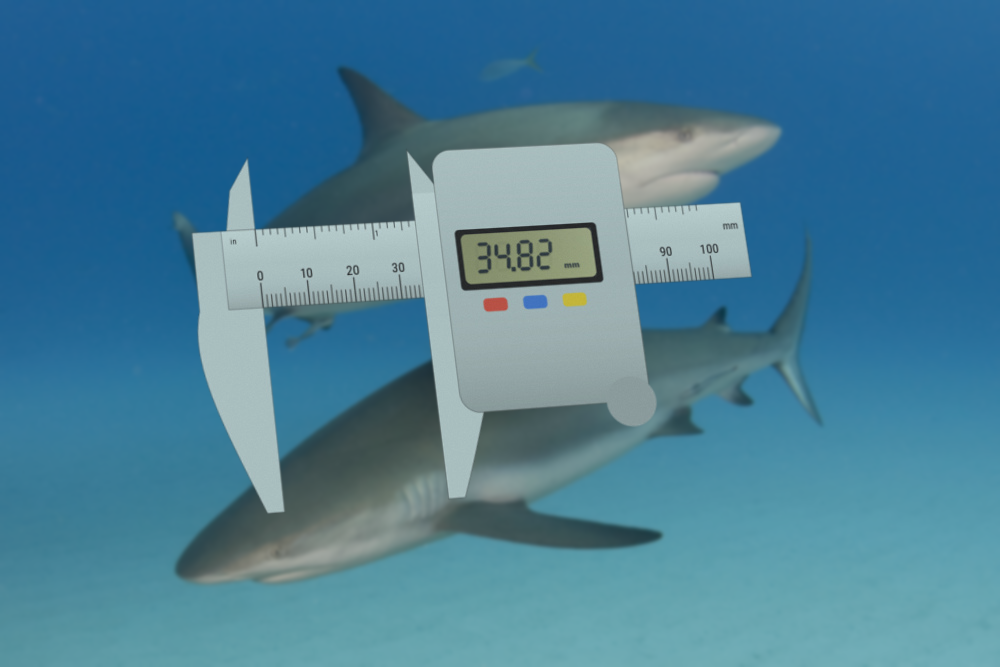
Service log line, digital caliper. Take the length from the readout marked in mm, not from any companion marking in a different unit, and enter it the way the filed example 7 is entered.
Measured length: 34.82
